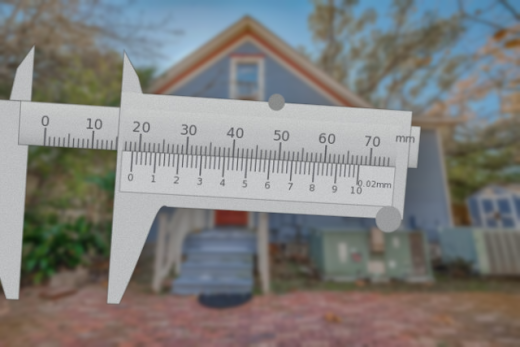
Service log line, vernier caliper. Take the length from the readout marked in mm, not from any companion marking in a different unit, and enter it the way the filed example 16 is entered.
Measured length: 18.5
